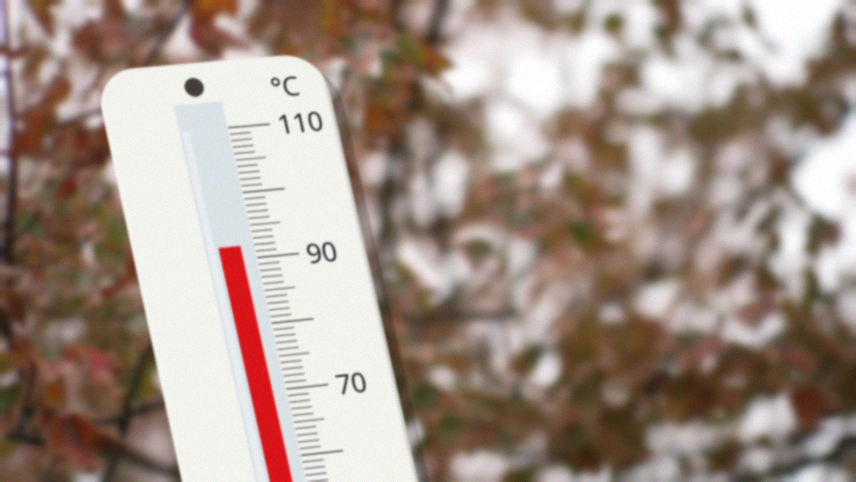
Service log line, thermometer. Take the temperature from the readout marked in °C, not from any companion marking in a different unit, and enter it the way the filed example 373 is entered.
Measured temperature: 92
